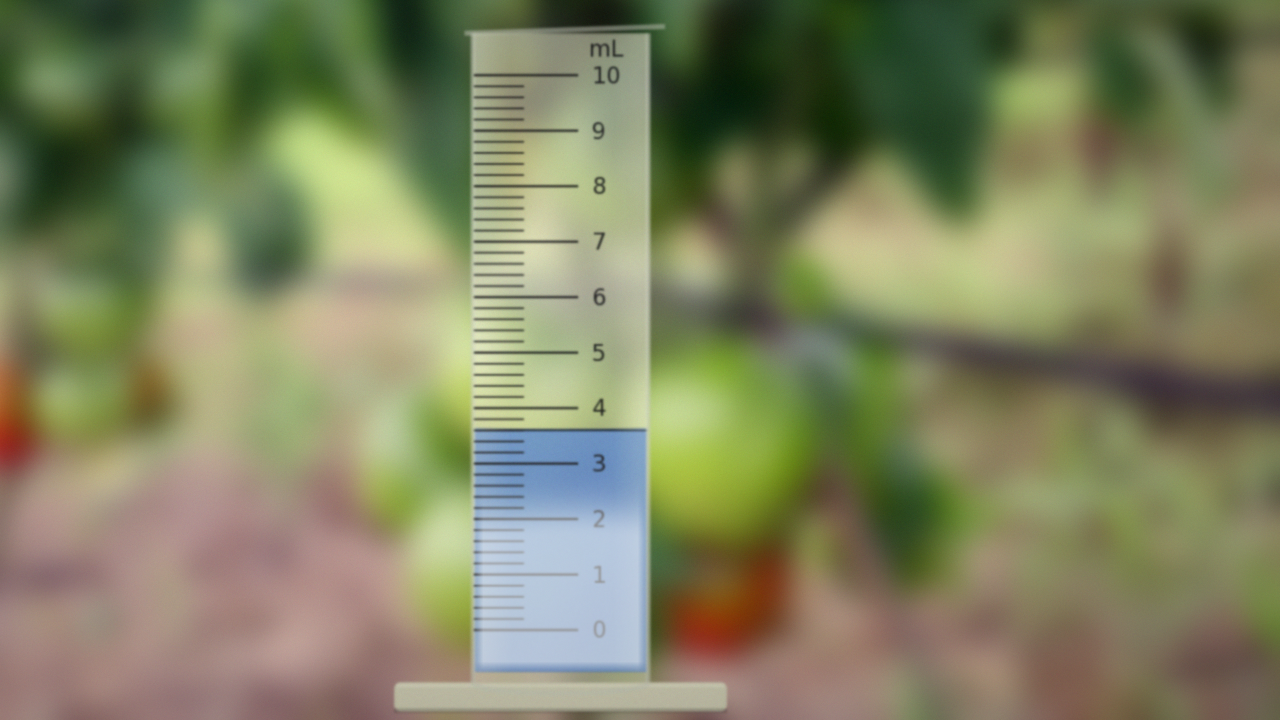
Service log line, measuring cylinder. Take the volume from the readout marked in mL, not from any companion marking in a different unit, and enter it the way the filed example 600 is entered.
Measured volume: 3.6
